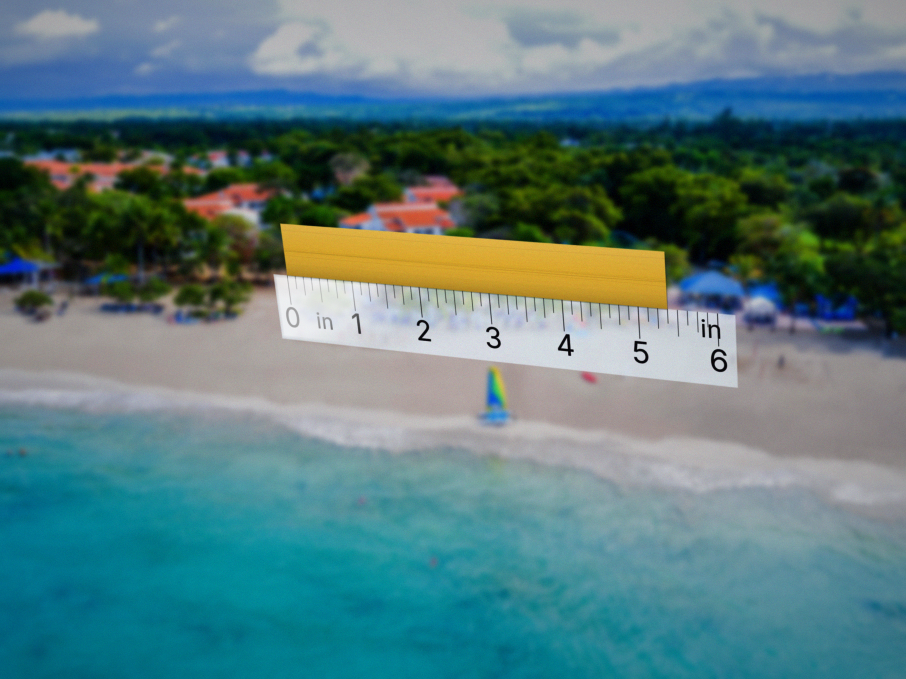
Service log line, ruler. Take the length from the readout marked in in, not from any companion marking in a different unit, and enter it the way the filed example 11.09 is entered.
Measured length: 5.375
